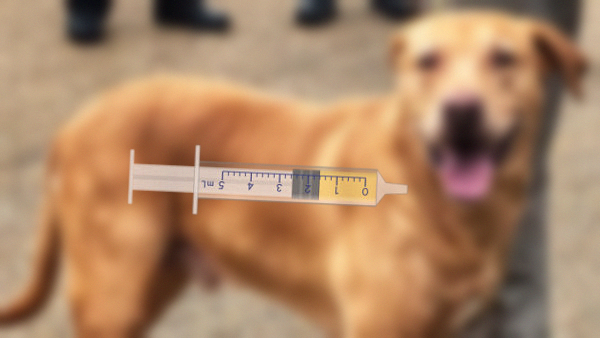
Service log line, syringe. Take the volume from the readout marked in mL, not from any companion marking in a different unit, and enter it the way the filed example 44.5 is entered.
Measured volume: 1.6
